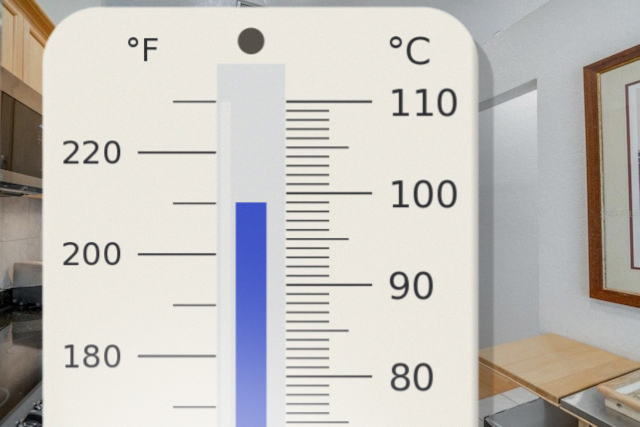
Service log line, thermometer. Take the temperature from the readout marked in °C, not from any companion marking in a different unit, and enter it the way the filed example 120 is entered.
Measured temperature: 99
